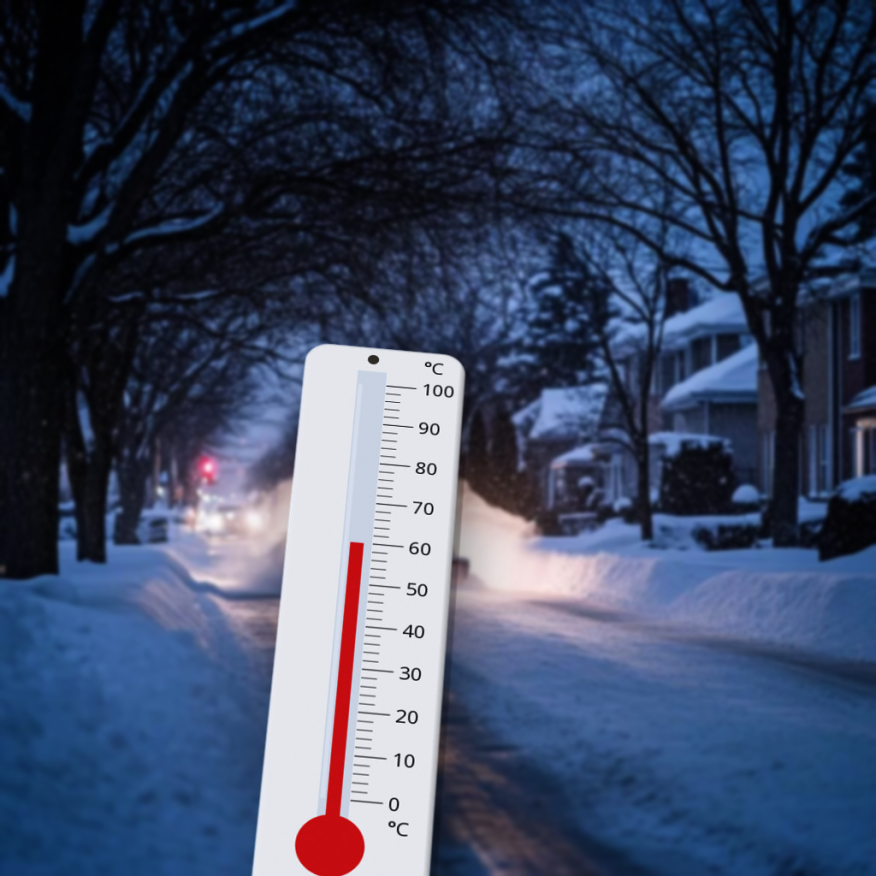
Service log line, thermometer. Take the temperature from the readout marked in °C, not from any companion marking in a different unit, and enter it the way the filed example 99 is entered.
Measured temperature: 60
